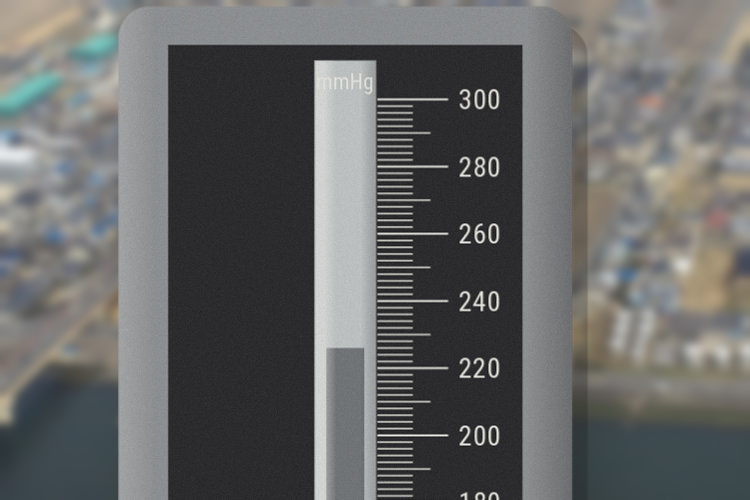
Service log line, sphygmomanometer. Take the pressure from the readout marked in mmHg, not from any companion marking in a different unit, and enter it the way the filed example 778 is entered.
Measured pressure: 226
